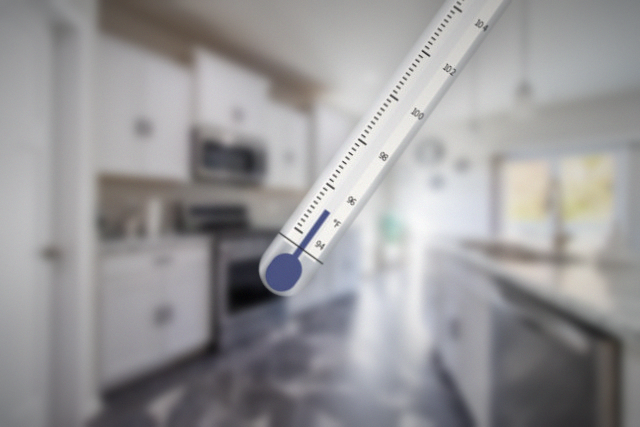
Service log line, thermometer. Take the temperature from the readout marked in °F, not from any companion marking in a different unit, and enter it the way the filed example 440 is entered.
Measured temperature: 95.2
